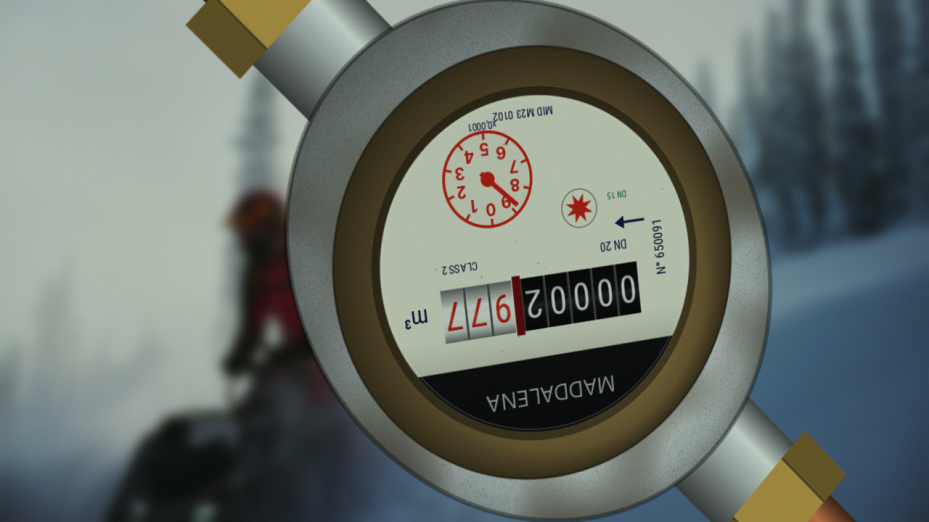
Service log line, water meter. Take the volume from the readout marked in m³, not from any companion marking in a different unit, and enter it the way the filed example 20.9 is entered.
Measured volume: 2.9778
